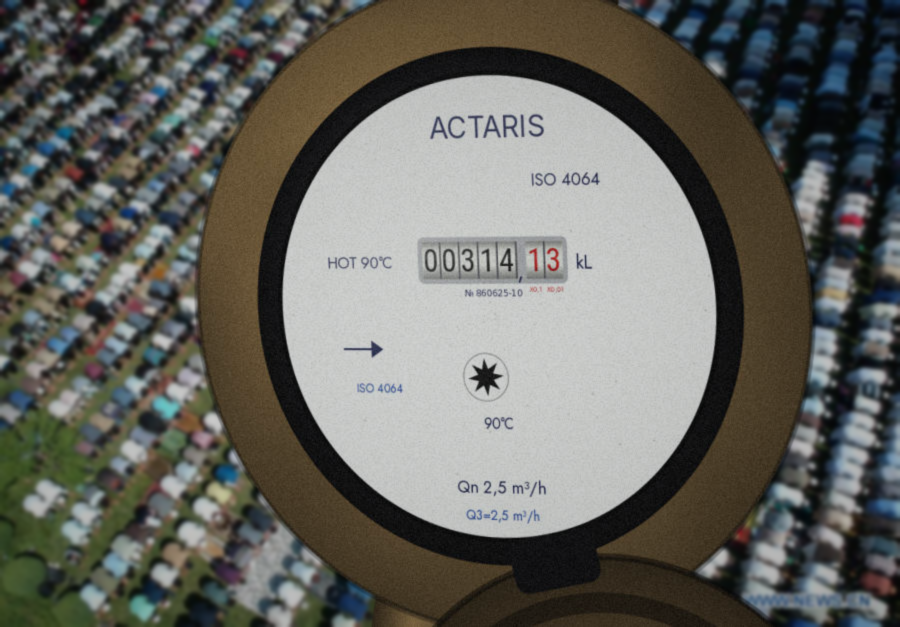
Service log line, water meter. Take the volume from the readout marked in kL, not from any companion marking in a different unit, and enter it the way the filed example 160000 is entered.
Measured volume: 314.13
